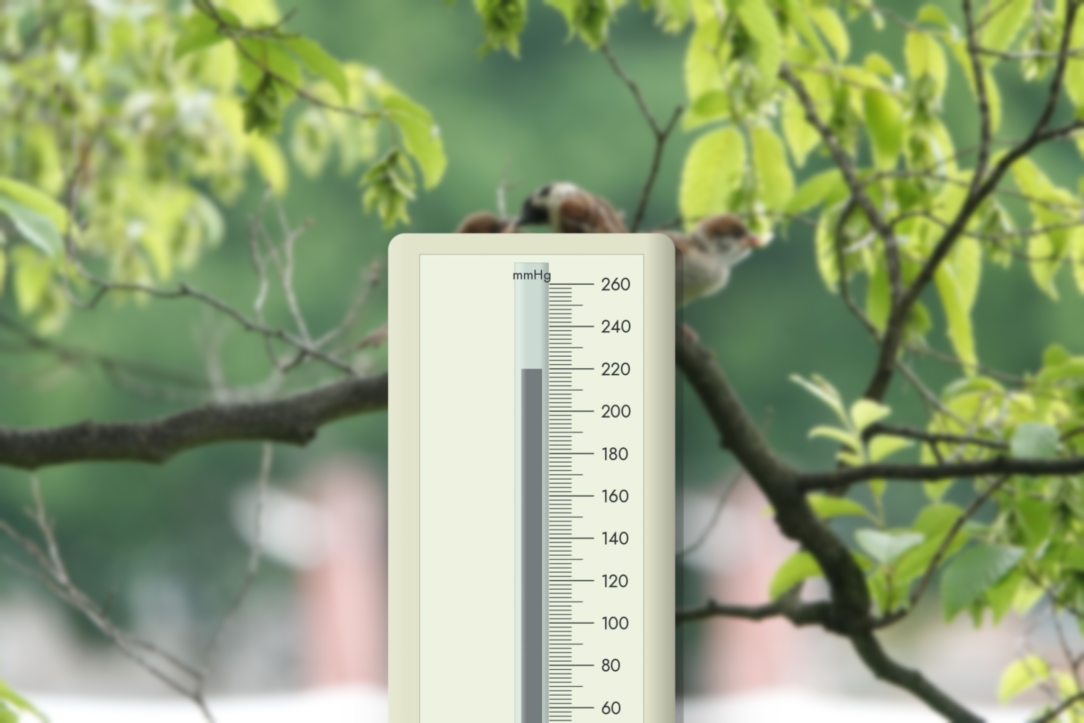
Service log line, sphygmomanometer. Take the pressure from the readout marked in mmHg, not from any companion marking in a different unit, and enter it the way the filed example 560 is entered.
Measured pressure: 220
